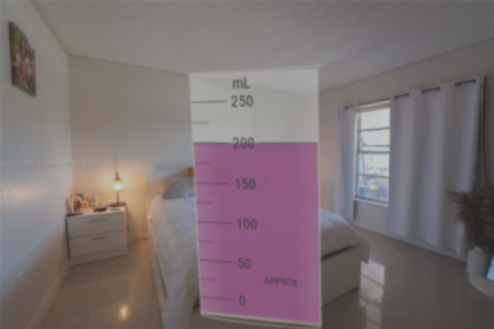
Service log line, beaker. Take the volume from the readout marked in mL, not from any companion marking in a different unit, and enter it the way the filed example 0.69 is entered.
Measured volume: 200
